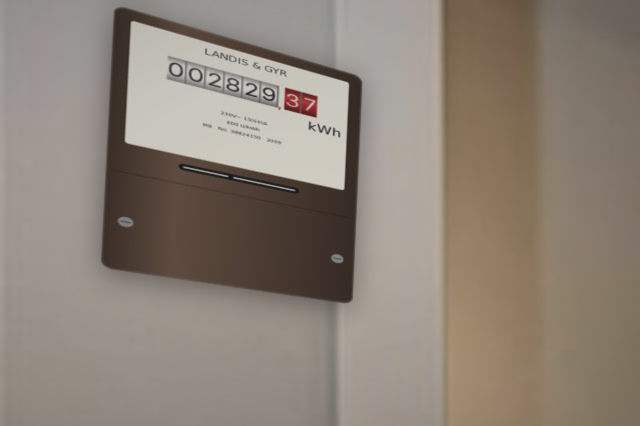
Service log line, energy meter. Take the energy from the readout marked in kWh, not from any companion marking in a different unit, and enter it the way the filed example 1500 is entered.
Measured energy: 2829.37
